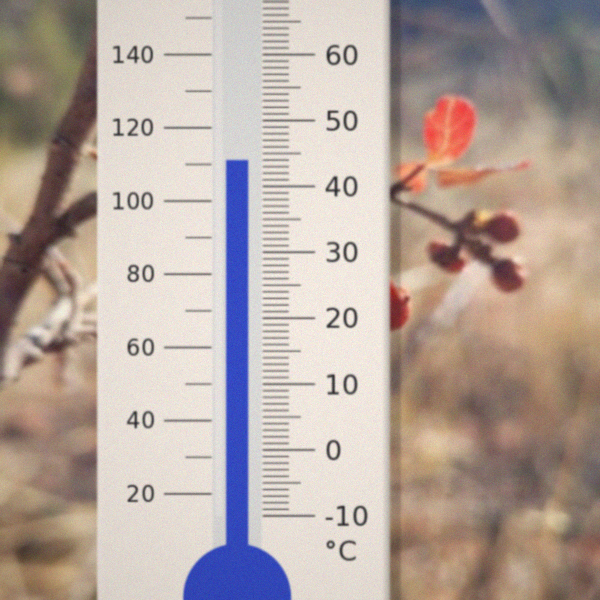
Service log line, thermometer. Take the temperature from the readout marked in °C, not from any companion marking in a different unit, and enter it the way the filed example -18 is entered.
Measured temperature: 44
